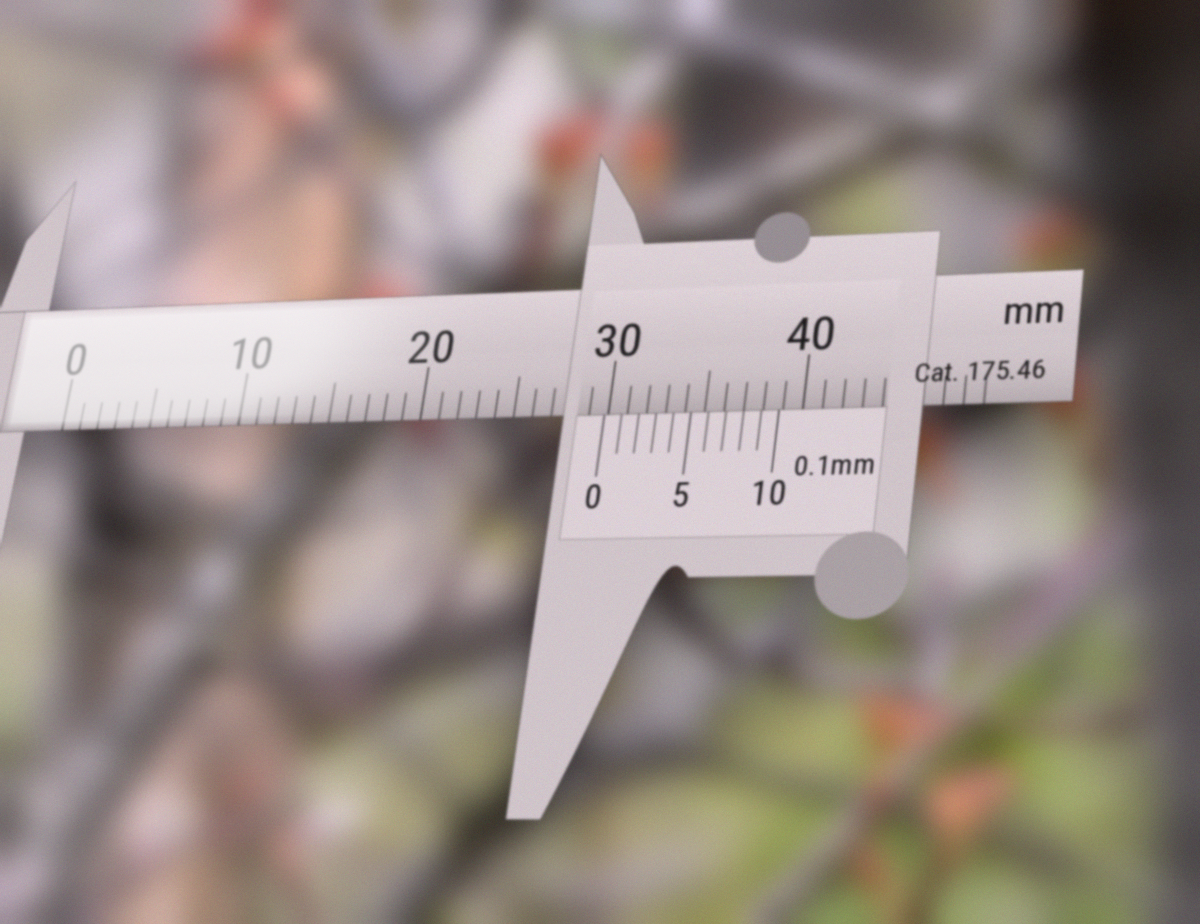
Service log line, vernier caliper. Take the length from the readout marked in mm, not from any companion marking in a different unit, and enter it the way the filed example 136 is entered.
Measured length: 29.8
